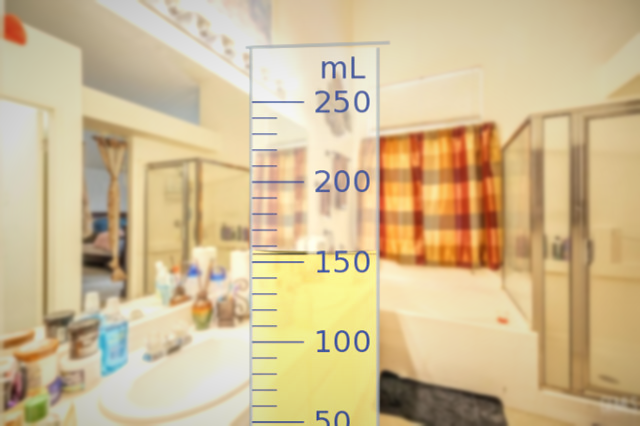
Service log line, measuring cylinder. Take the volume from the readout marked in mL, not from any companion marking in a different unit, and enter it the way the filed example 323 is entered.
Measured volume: 155
